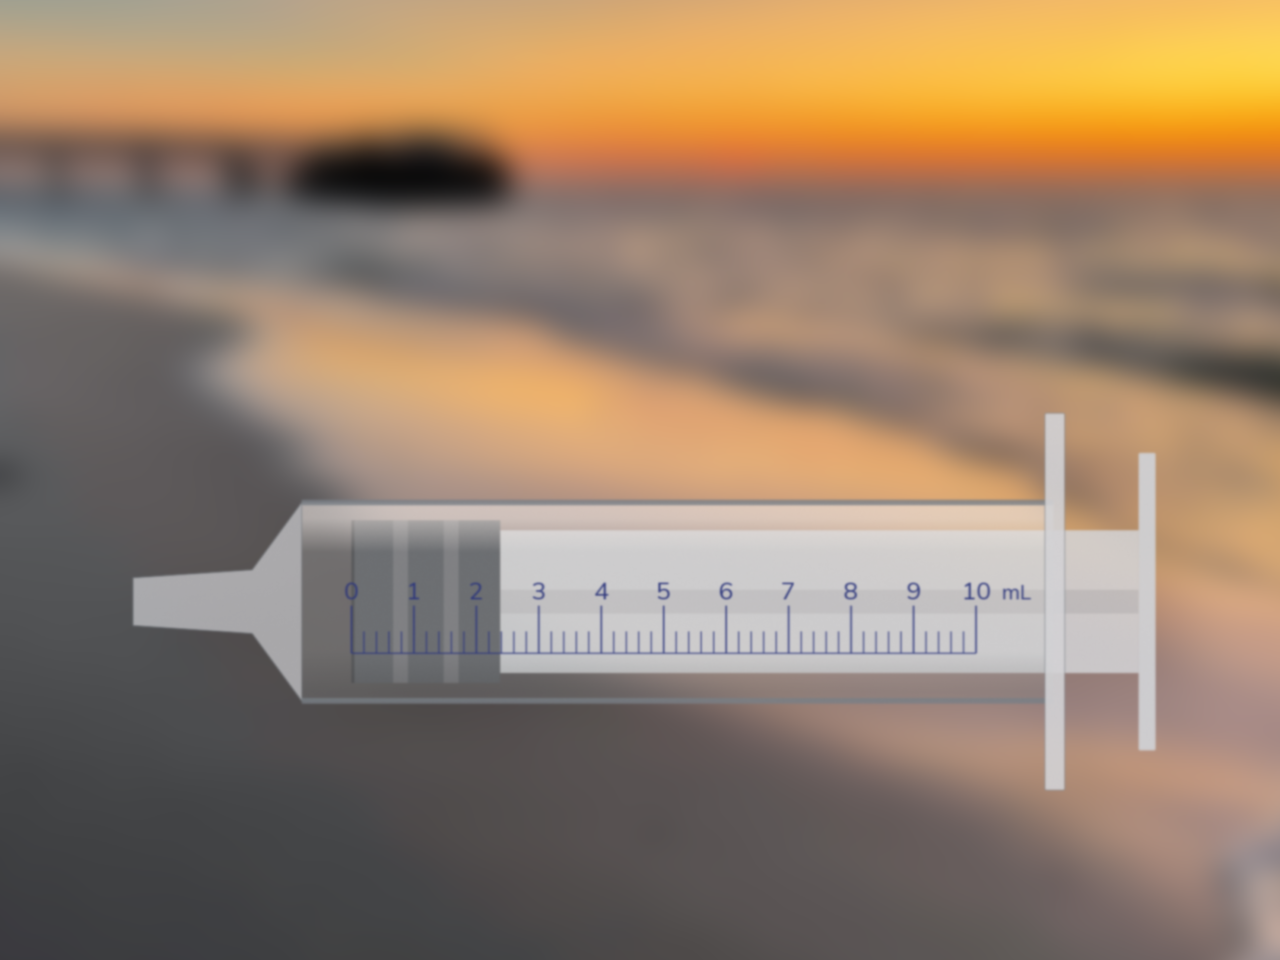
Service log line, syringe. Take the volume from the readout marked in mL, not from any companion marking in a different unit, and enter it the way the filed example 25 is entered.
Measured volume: 0
